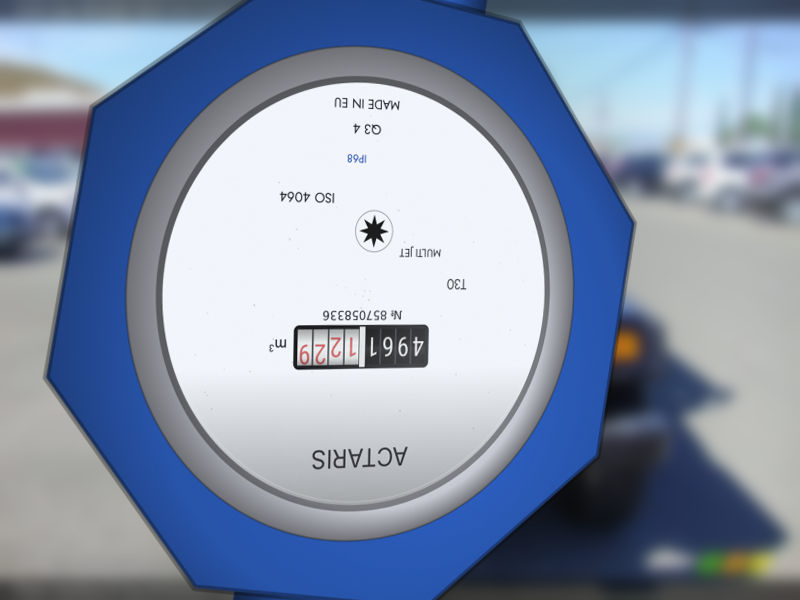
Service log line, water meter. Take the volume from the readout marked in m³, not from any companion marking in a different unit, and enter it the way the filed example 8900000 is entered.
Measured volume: 4961.1229
